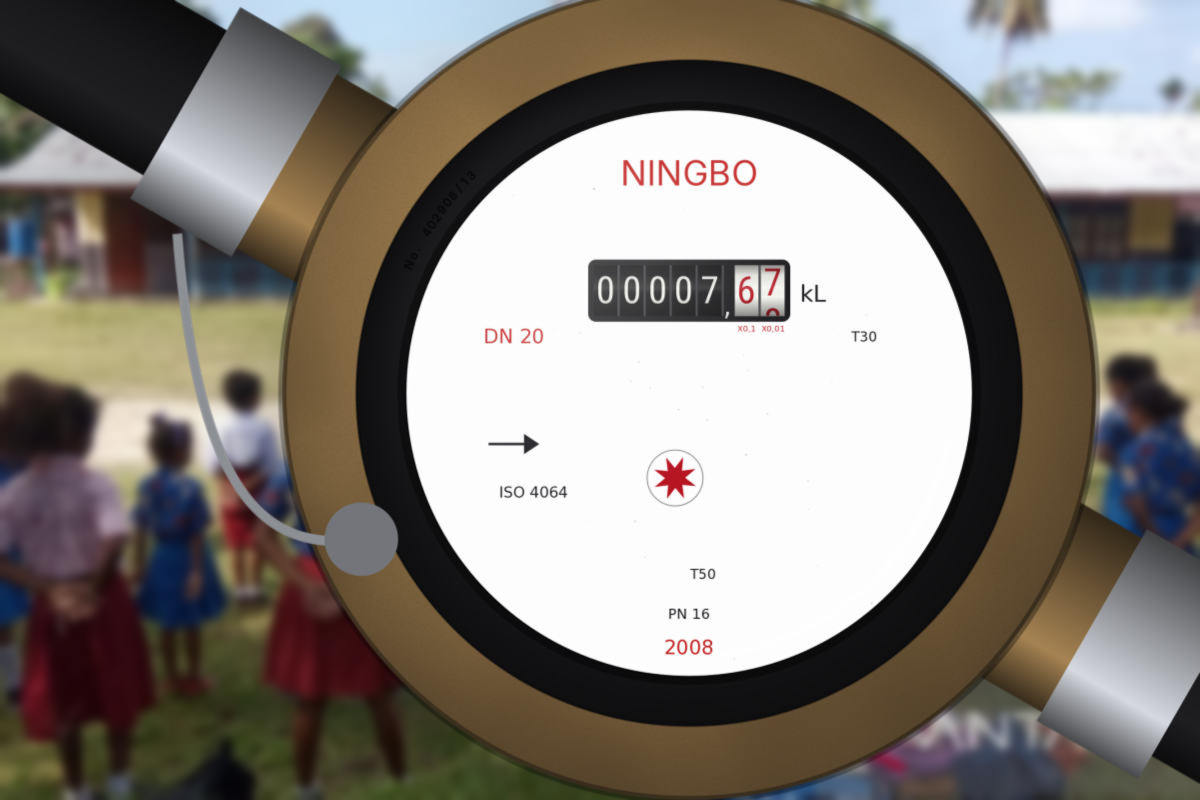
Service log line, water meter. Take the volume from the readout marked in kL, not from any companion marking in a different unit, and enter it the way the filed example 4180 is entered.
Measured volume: 7.67
